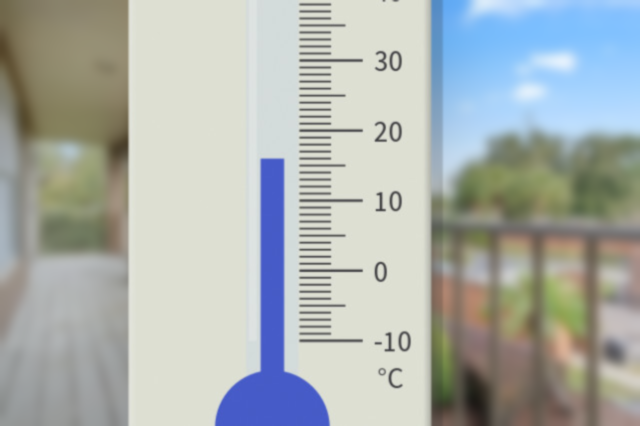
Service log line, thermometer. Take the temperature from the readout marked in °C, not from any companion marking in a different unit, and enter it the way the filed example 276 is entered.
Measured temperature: 16
